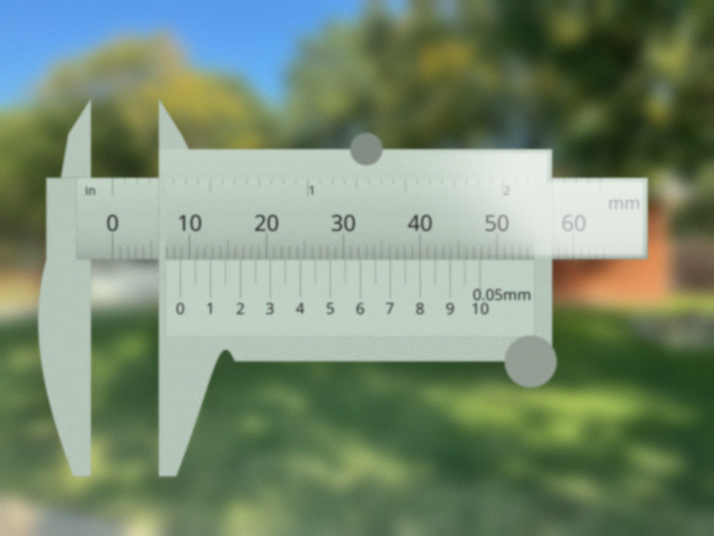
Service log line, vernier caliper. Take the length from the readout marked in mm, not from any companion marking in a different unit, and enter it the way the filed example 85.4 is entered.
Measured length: 8.8
